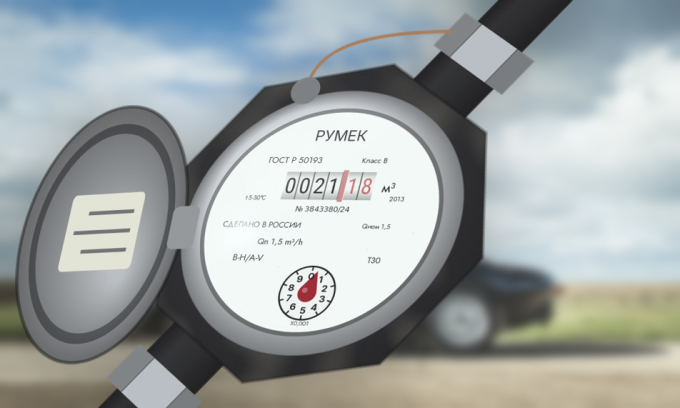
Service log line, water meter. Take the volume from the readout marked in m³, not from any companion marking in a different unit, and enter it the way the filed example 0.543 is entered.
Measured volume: 21.180
